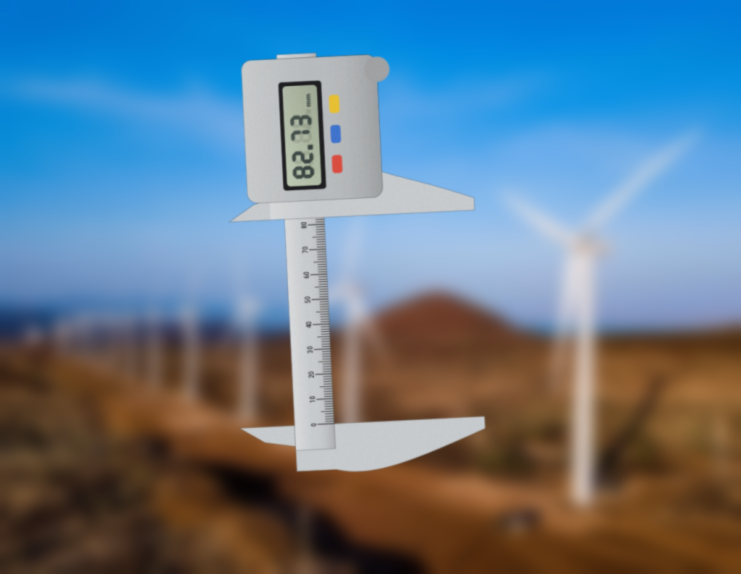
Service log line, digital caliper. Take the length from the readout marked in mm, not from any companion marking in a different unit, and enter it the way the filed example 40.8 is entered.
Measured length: 82.73
